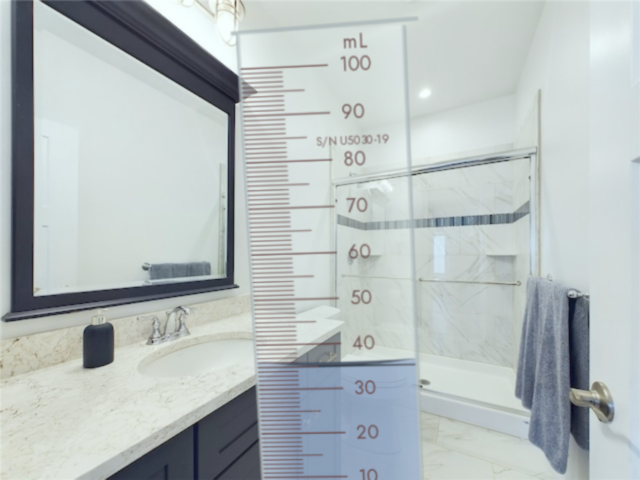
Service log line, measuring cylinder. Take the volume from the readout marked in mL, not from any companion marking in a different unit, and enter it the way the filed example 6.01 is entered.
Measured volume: 35
